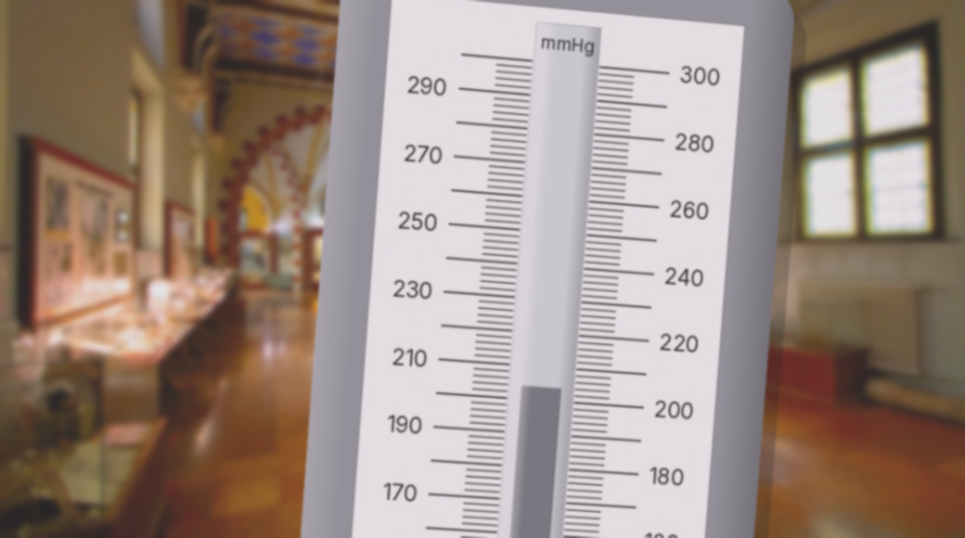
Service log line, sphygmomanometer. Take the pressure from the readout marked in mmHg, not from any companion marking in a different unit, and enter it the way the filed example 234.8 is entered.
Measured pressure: 204
